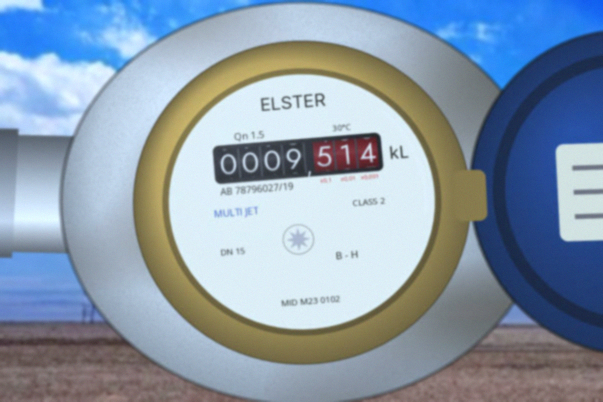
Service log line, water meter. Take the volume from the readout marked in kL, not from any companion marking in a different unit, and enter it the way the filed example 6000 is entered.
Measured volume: 9.514
